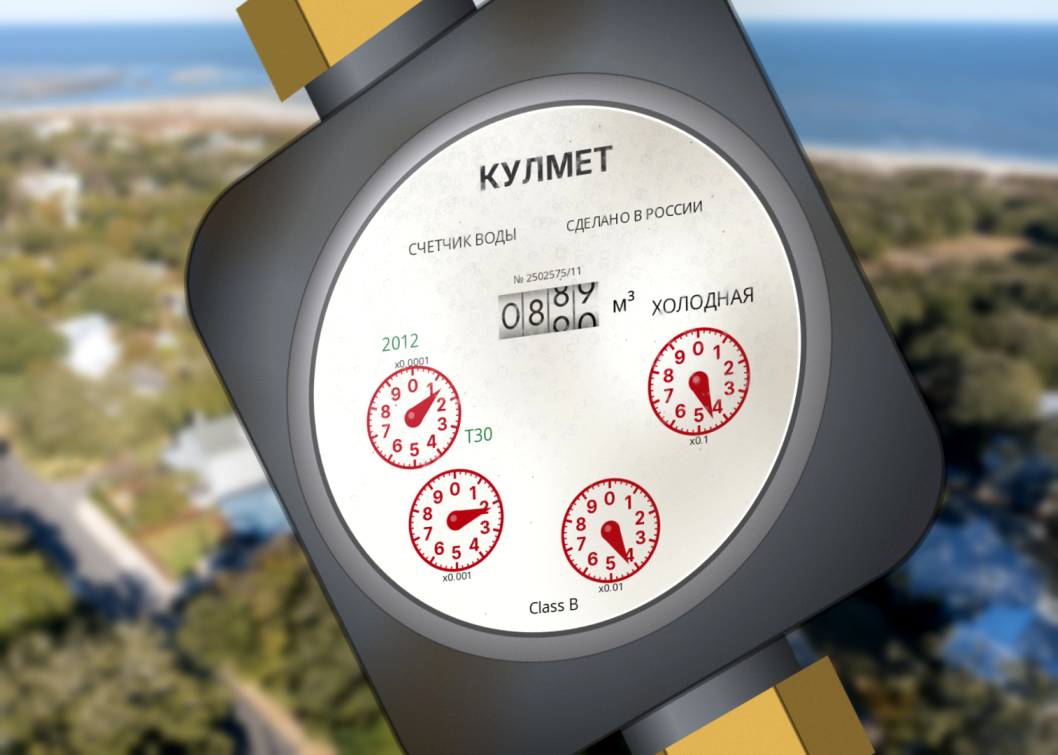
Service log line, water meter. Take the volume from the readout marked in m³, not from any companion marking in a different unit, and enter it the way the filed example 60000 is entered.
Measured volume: 889.4421
